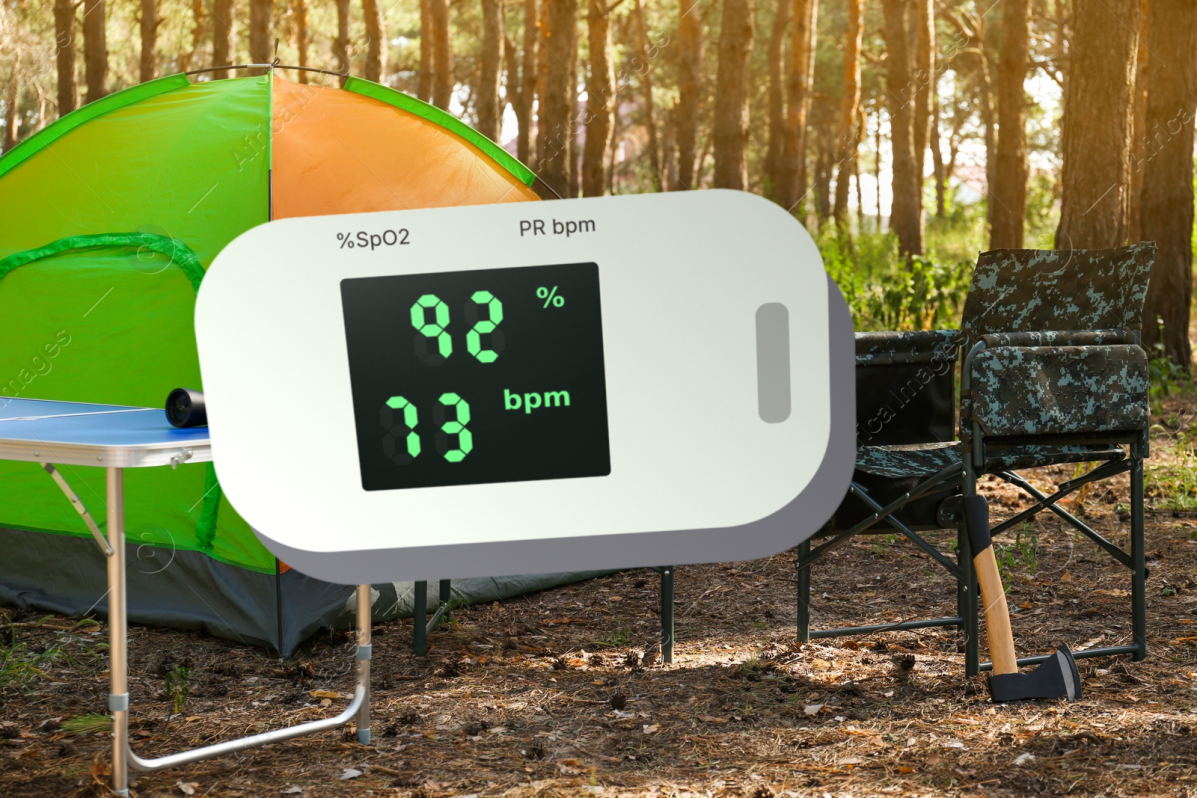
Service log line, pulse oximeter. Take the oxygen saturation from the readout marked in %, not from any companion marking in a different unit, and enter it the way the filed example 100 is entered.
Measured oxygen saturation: 92
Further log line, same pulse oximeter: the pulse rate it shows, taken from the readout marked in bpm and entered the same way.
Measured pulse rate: 73
